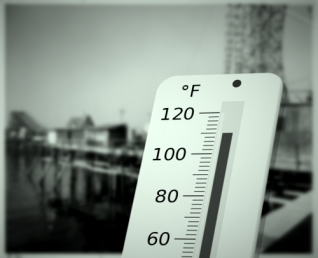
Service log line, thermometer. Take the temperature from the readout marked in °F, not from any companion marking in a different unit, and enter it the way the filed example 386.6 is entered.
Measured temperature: 110
